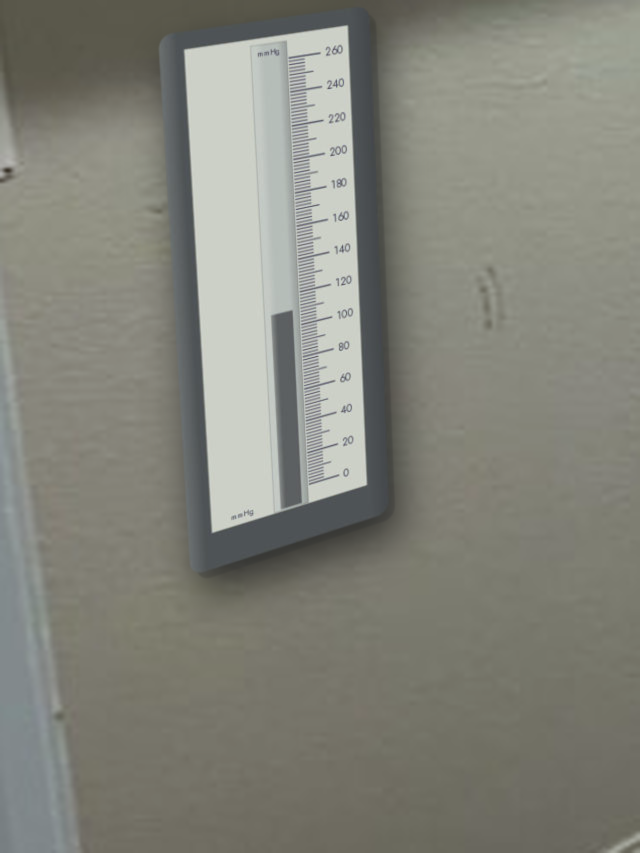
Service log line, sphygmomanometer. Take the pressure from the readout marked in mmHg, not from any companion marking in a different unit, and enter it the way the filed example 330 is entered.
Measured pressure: 110
